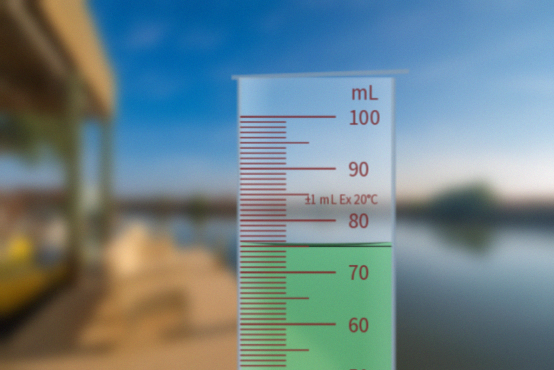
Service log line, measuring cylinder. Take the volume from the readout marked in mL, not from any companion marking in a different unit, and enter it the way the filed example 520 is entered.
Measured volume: 75
